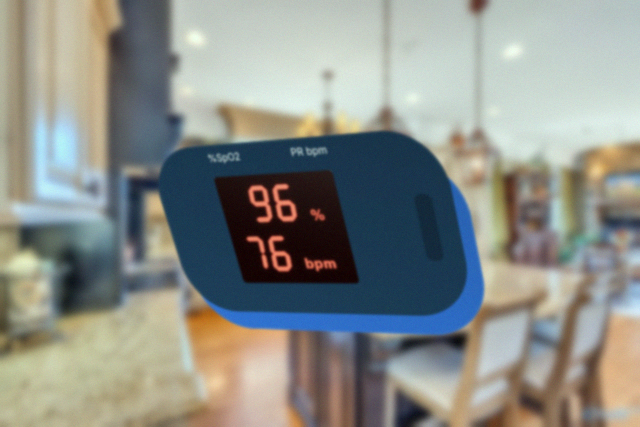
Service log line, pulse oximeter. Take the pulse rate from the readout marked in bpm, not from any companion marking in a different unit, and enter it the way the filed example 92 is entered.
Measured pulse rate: 76
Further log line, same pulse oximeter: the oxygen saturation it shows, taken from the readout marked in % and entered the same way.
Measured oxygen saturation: 96
